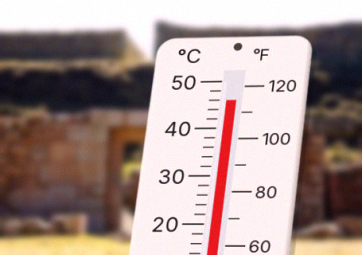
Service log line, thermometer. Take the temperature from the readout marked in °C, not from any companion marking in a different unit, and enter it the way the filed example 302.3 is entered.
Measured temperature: 46
